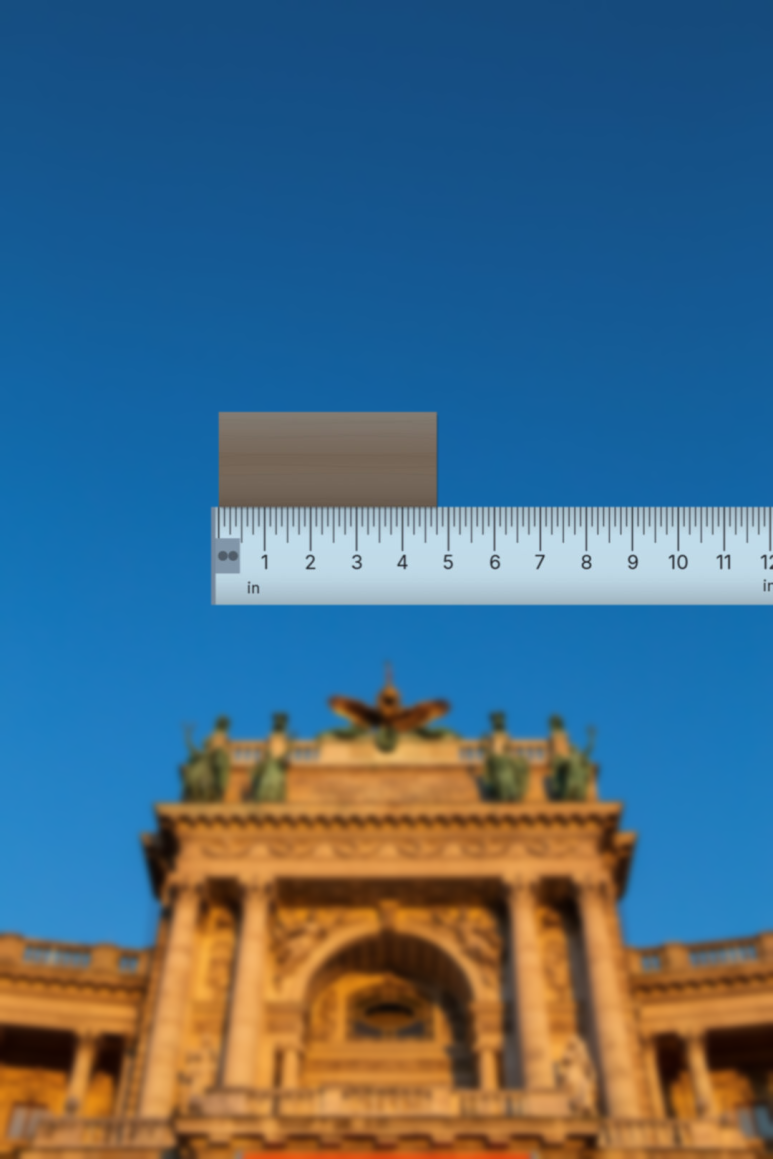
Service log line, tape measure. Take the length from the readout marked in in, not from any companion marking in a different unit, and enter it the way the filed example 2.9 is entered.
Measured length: 4.75
